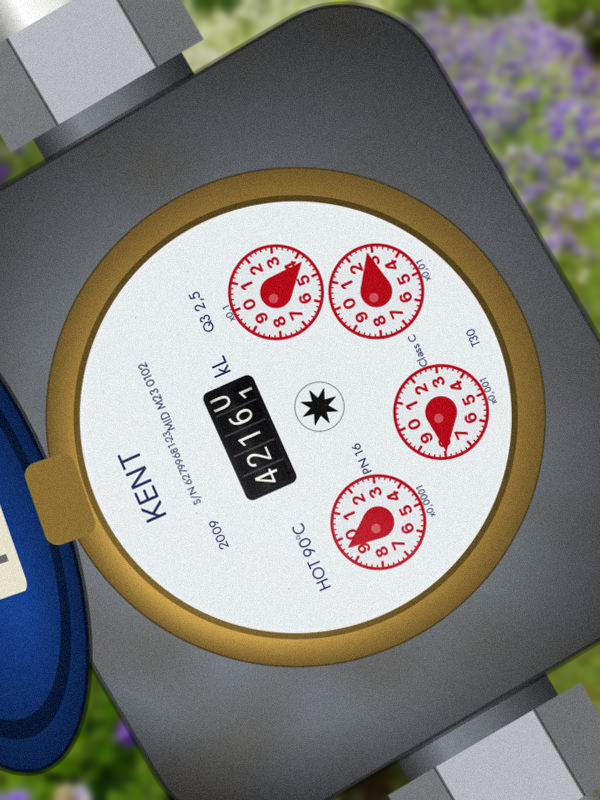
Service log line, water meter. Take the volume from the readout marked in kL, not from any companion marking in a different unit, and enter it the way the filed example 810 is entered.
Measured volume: 42160.4279
